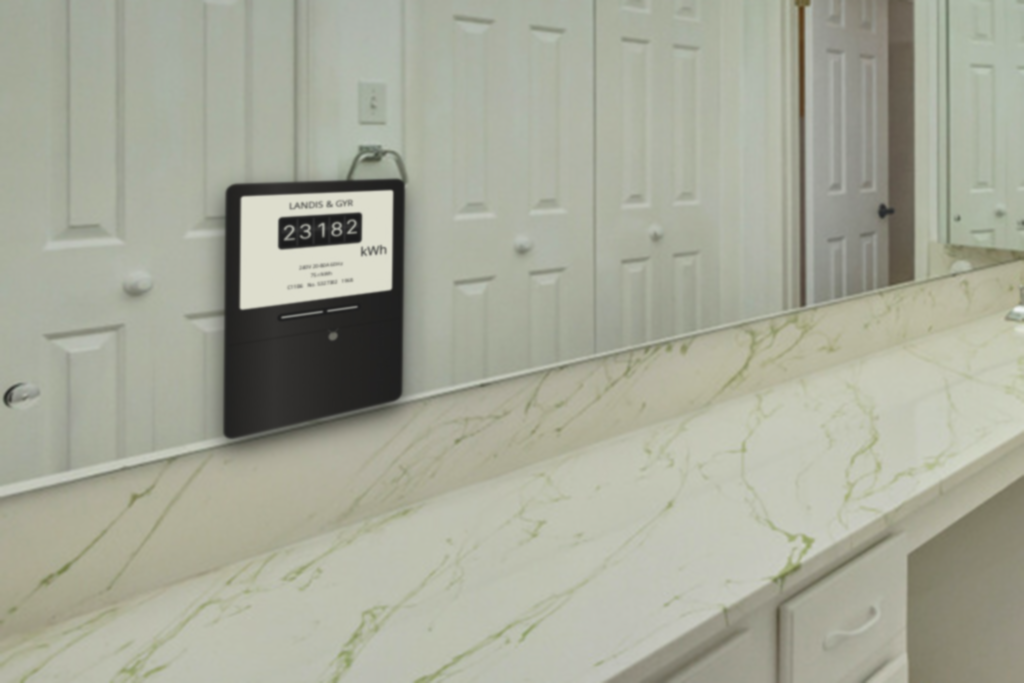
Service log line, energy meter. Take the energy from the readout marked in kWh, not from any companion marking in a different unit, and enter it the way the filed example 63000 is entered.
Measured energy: 23182
